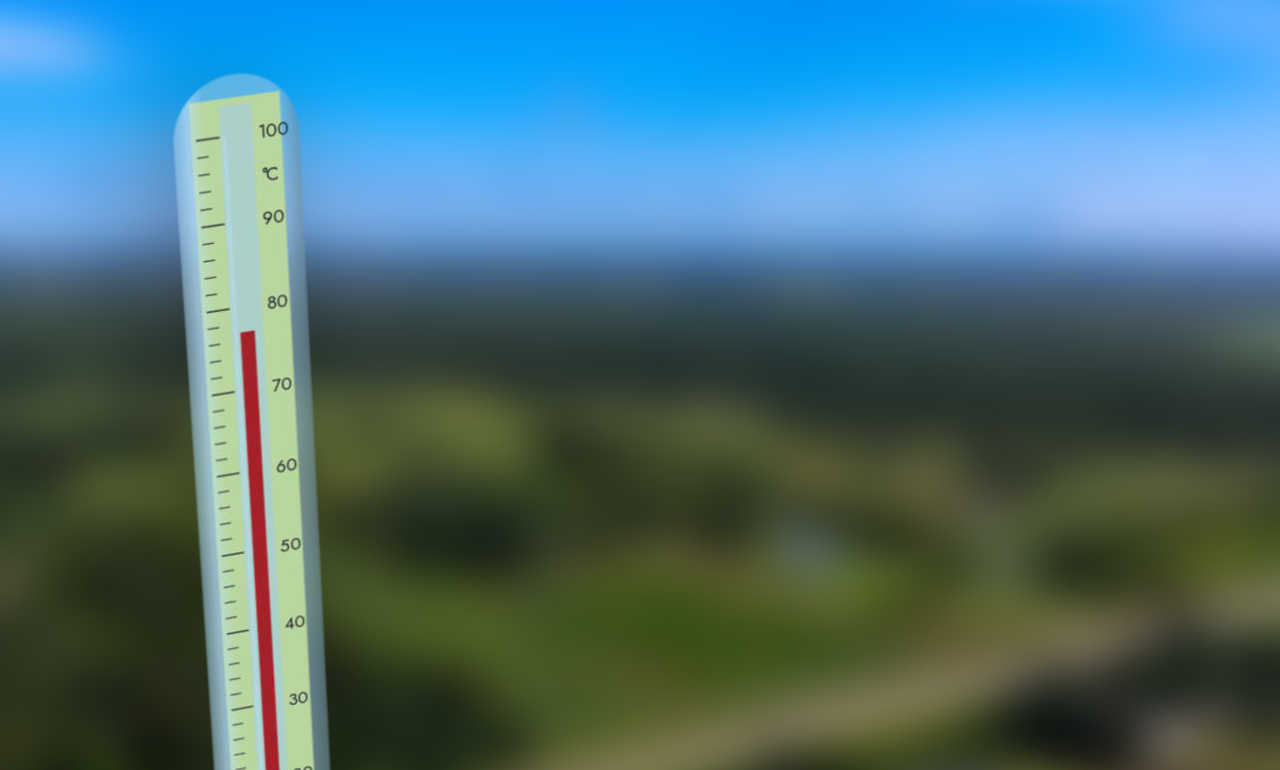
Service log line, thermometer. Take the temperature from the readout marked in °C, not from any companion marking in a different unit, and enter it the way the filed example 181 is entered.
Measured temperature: 77
